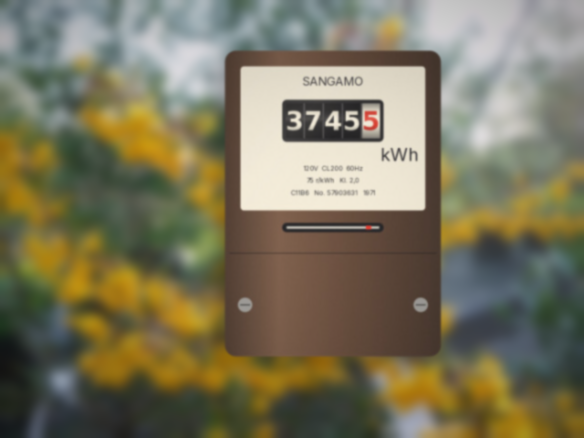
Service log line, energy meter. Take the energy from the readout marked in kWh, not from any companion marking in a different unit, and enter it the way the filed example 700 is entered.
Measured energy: 3745.5
